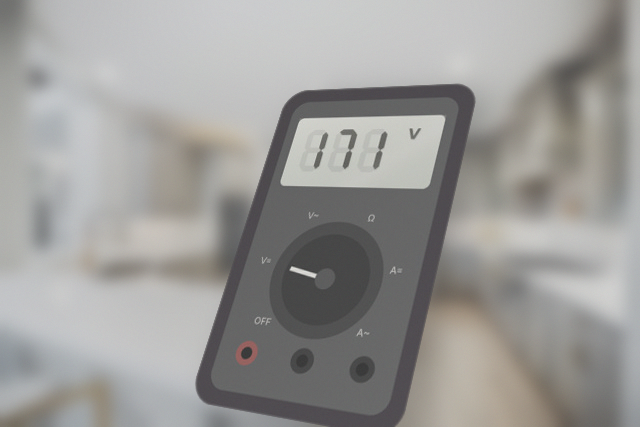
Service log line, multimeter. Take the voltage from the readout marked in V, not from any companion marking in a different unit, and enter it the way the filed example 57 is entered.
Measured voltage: 171
